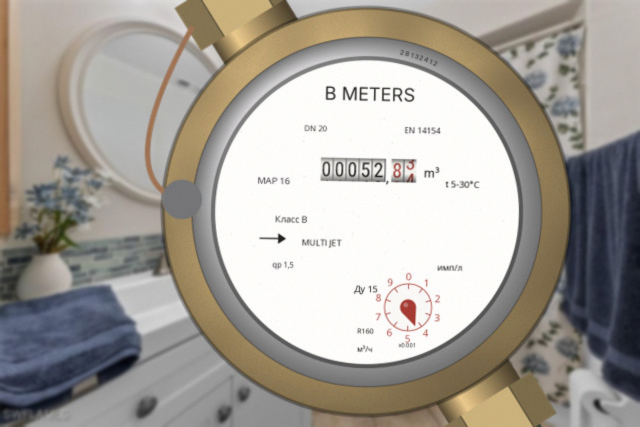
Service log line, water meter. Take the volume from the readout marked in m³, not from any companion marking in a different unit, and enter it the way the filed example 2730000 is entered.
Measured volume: 52.834
